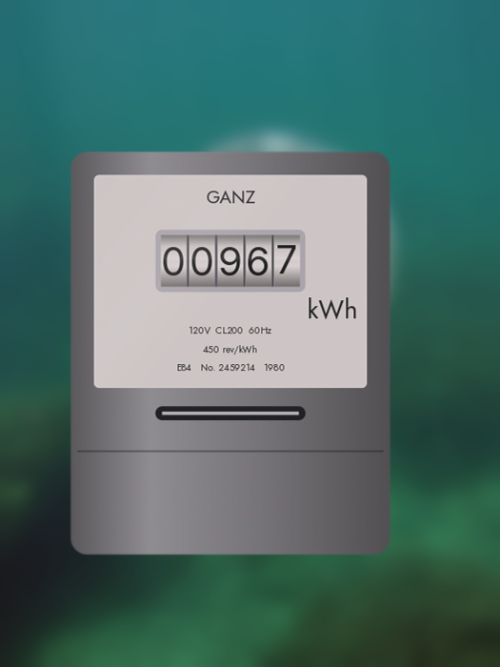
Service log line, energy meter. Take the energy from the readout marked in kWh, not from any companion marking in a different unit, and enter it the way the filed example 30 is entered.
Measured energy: 967
